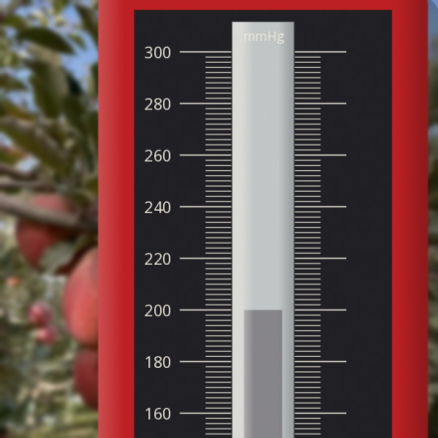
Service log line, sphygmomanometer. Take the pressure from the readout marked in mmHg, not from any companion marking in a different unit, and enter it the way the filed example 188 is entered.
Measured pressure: 200
